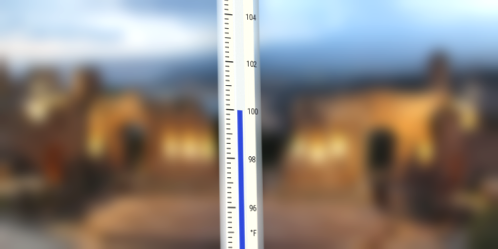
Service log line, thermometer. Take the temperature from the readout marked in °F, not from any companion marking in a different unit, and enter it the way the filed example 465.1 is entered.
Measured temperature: 100
